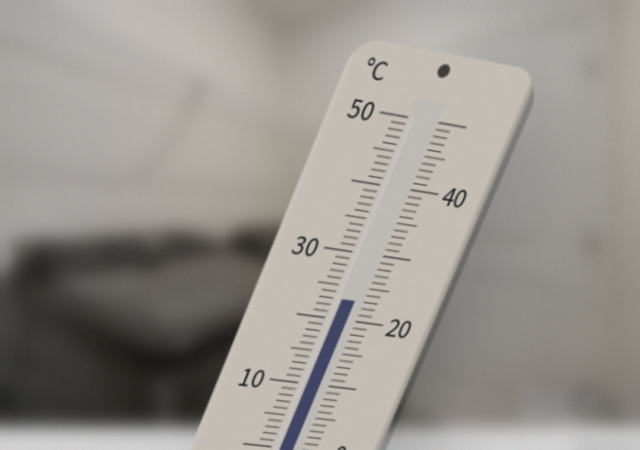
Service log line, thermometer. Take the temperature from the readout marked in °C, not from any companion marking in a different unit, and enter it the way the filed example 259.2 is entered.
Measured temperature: 23
